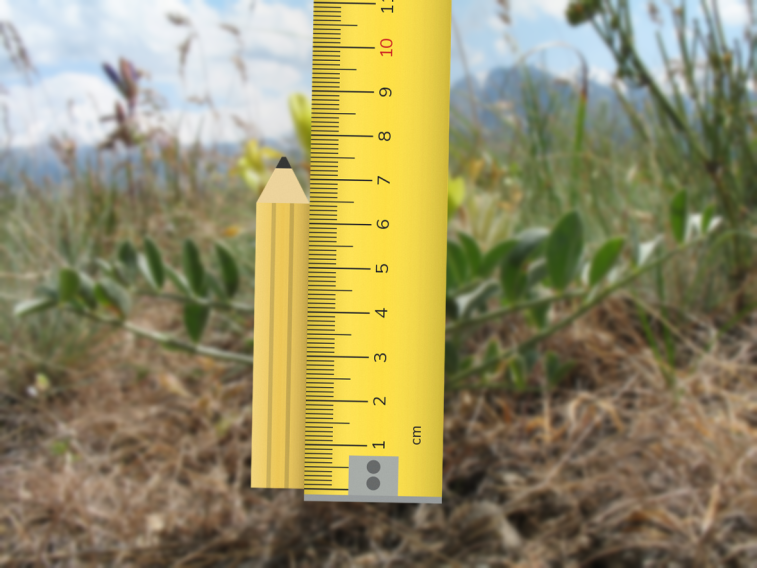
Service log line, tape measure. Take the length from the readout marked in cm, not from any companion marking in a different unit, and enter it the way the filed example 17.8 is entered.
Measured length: 7.5
